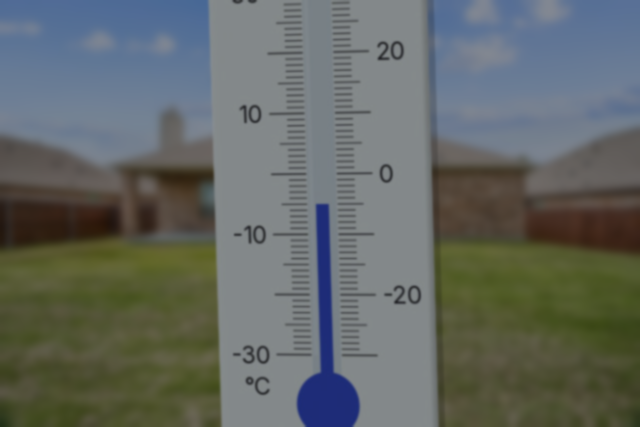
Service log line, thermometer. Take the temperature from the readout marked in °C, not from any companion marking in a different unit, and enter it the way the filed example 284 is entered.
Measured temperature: -5
